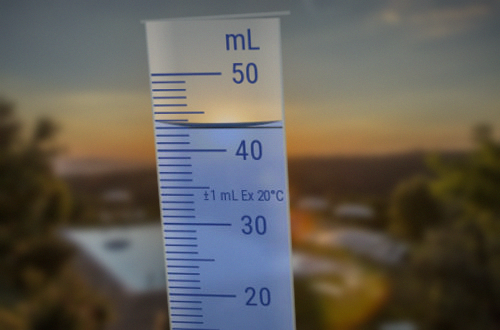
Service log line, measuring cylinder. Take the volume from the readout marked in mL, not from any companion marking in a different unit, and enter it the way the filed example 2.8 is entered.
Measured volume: 43
